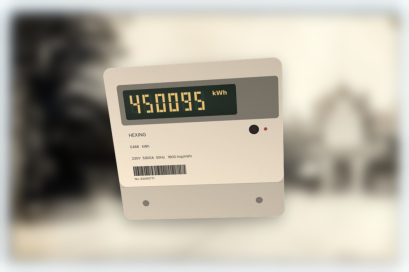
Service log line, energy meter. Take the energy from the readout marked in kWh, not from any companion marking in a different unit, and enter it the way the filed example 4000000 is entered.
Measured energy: 450095
